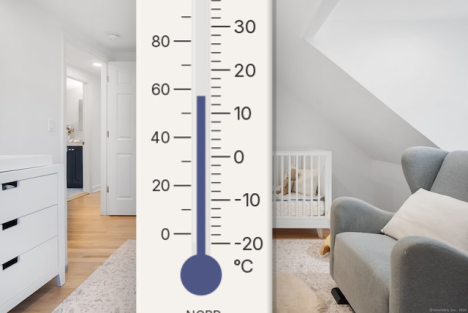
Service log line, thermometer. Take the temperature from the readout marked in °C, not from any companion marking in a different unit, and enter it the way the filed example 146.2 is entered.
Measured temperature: 14
